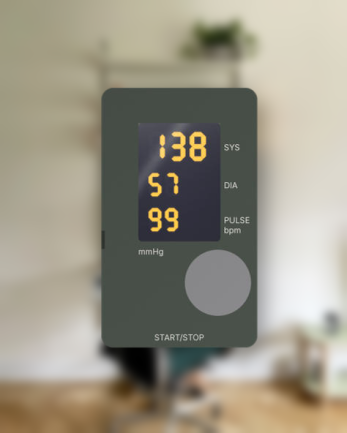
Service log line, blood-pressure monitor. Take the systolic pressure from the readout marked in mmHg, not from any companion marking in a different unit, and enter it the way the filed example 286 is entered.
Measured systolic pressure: 138
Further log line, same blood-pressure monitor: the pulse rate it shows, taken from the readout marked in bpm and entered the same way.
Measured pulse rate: 99
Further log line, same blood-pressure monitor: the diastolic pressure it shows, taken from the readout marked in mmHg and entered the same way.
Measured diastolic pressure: 57
